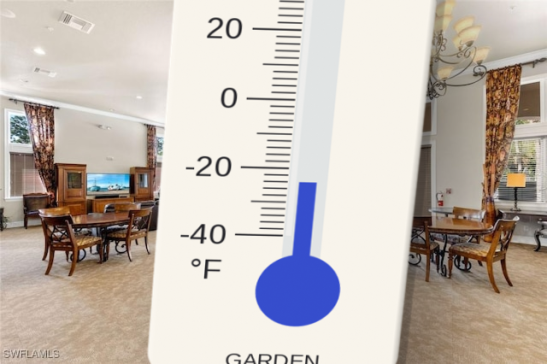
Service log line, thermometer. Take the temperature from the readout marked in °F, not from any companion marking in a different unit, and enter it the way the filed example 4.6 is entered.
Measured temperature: -24
